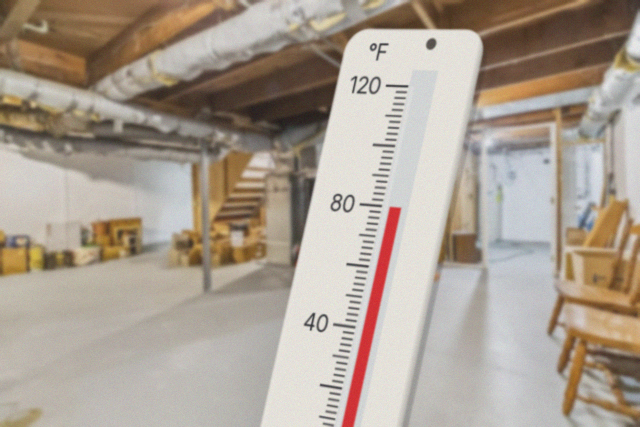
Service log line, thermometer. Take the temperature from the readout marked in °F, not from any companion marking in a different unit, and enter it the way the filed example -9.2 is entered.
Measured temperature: 80
